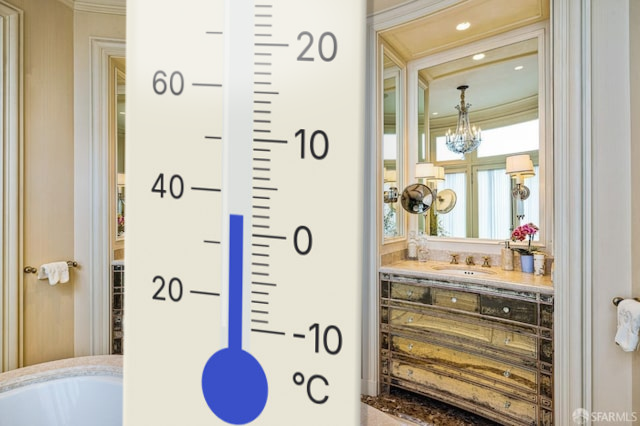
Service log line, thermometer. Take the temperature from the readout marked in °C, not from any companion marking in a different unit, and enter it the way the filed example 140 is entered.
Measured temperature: 2
